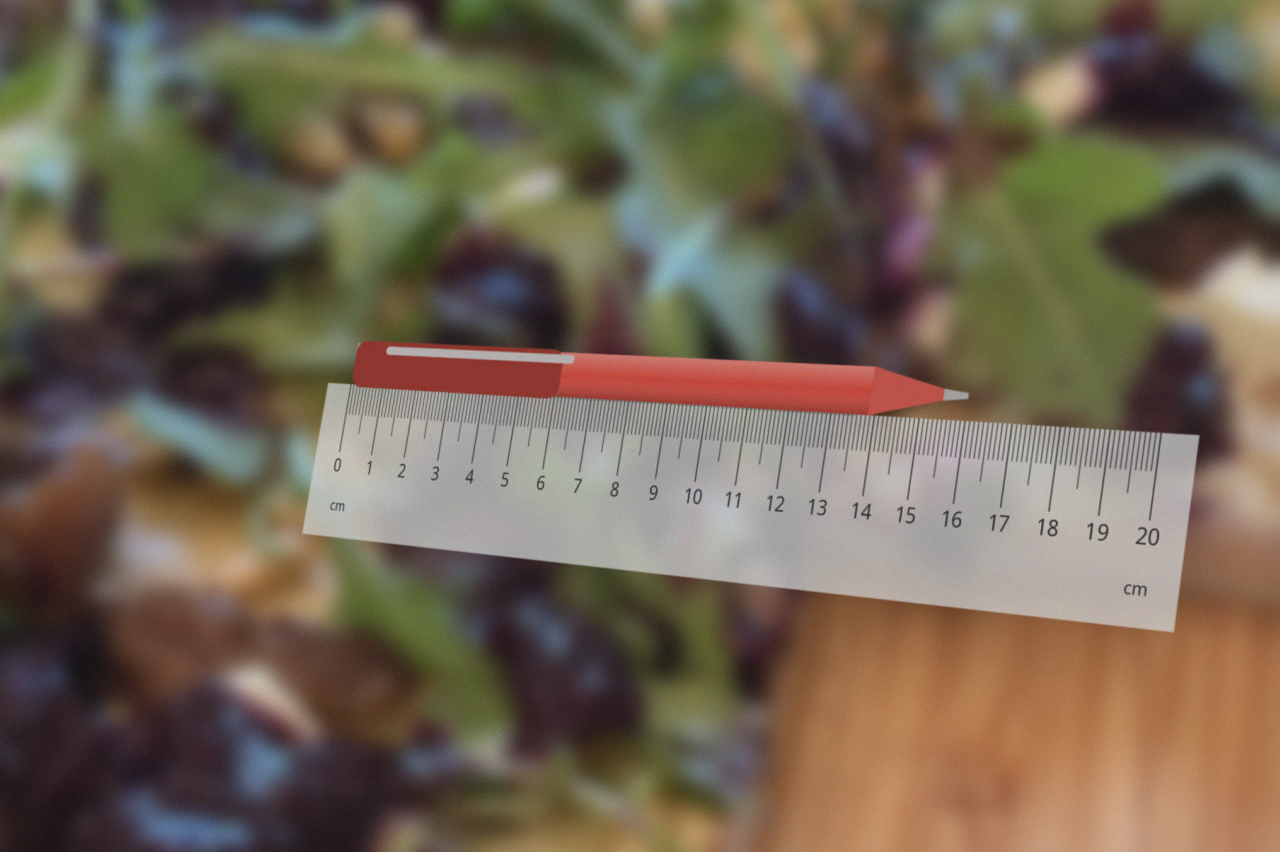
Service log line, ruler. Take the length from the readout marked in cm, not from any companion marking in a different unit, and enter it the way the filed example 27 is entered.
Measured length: 16
